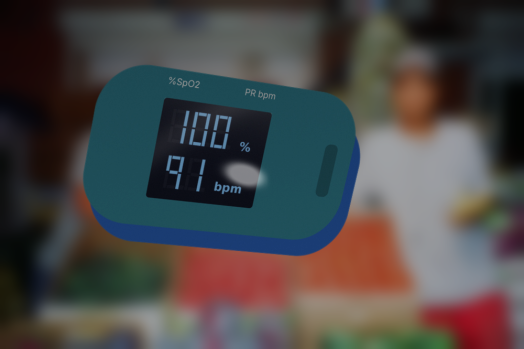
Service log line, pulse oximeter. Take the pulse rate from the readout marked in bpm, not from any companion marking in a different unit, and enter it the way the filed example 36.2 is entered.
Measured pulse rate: 91
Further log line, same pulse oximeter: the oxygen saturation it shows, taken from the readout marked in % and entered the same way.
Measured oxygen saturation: 100
